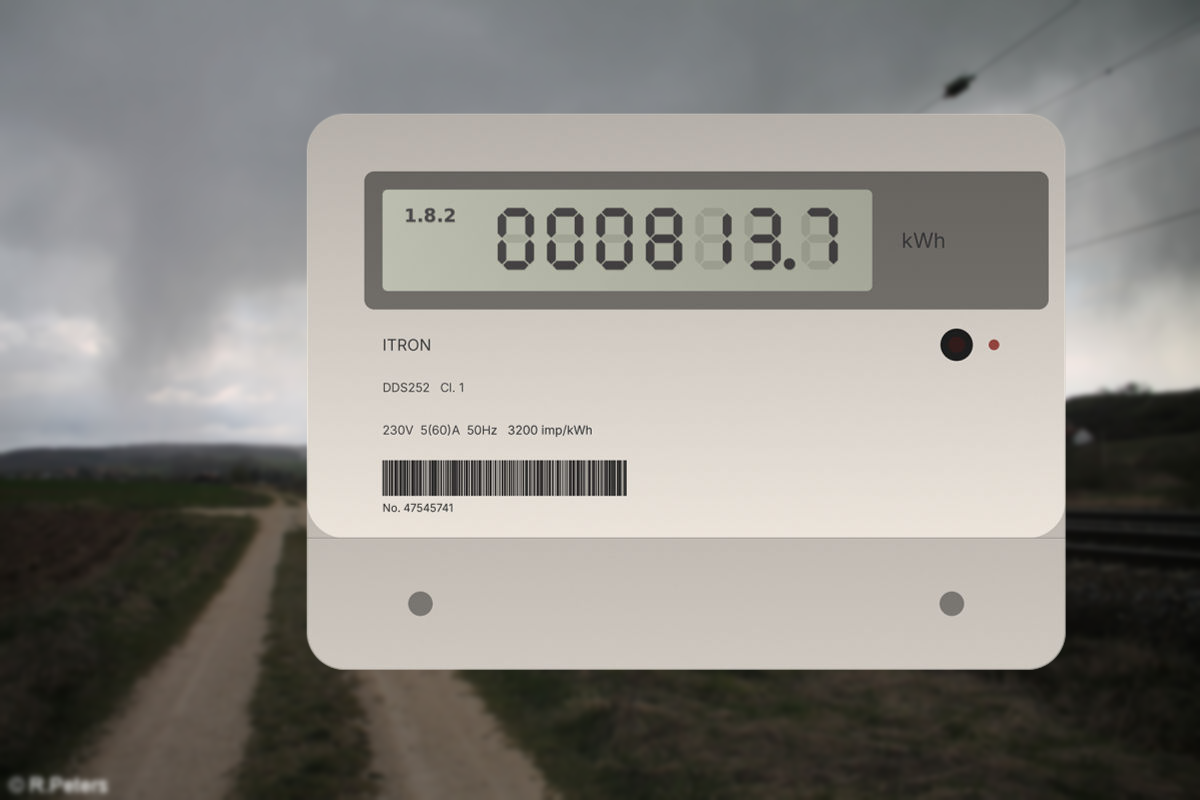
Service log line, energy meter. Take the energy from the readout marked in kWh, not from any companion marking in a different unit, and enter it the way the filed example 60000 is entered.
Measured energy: 813.7
